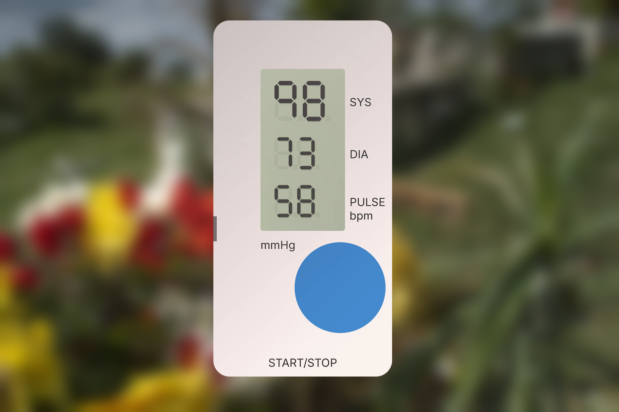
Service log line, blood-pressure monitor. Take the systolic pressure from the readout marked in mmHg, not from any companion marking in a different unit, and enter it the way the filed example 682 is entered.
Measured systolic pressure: 98
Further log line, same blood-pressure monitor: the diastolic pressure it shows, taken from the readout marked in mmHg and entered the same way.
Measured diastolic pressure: 73
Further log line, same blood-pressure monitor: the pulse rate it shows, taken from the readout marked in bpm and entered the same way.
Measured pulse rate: 58
